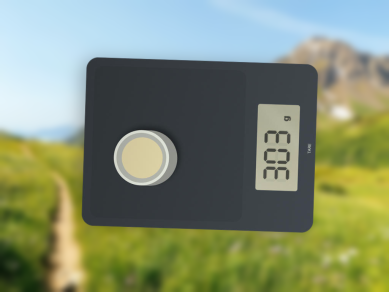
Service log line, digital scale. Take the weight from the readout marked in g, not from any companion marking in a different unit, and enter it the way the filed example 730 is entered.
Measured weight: 303
